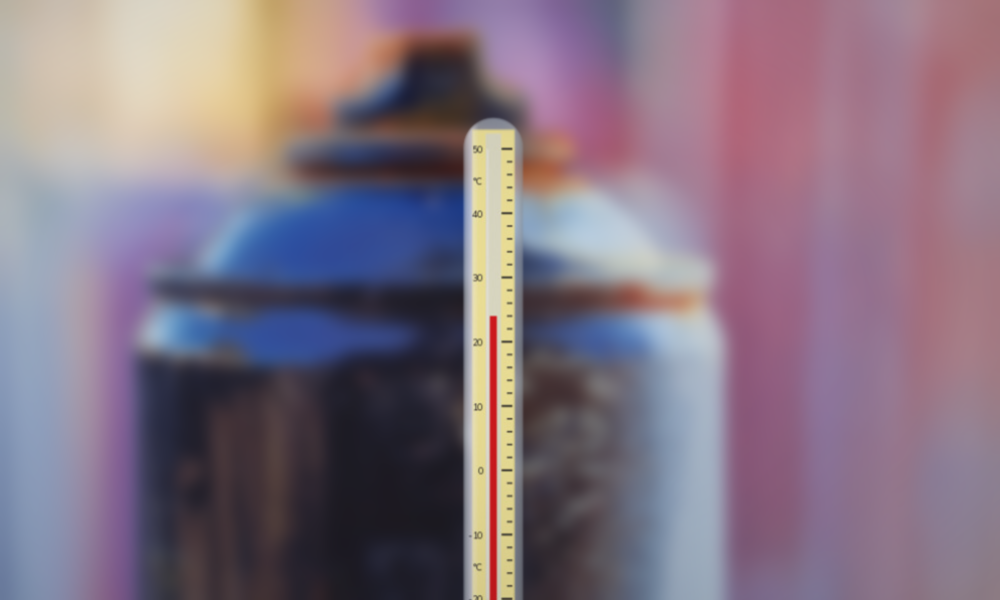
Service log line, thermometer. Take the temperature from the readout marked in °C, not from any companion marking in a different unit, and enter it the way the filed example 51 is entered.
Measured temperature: 24
